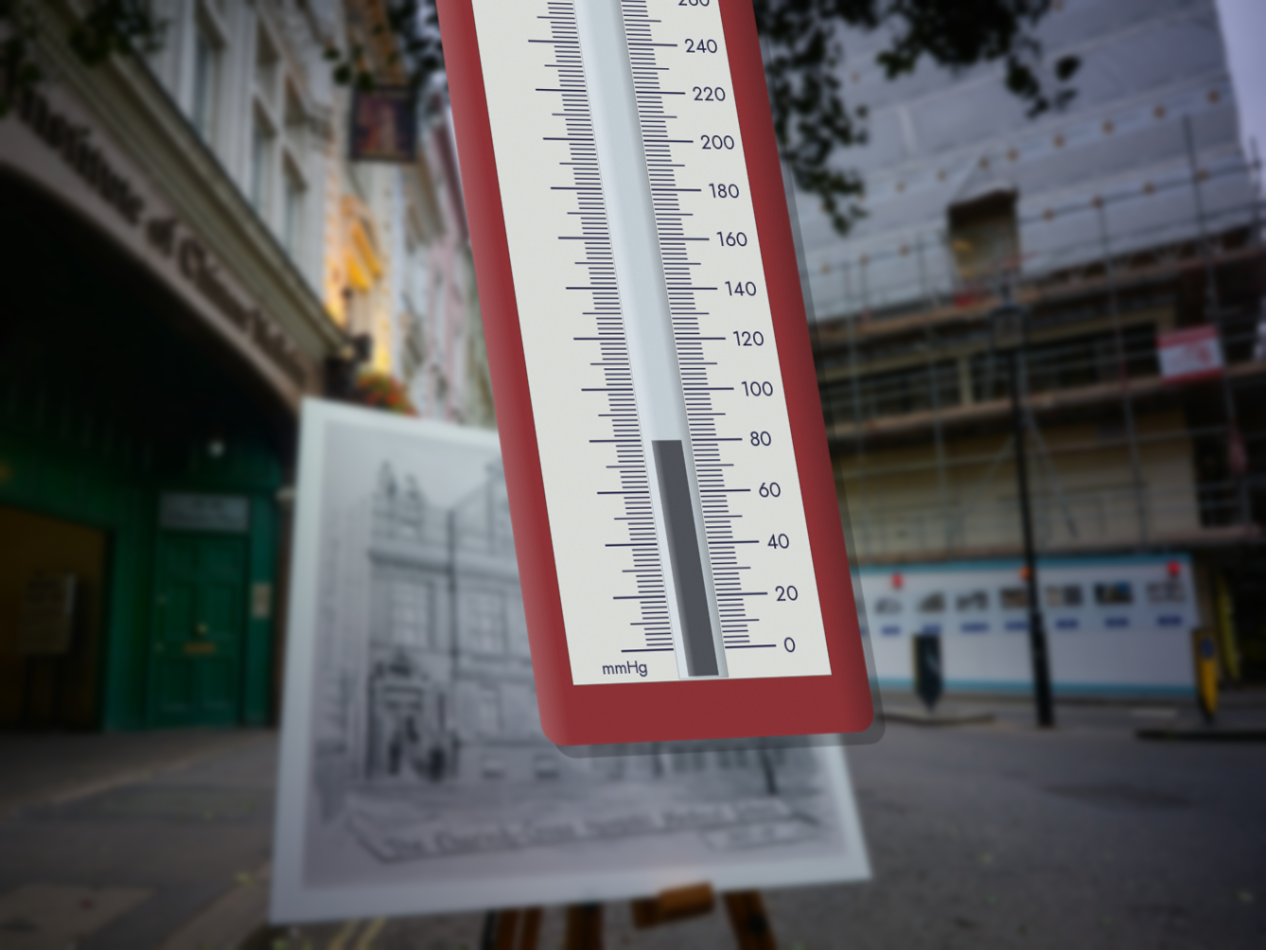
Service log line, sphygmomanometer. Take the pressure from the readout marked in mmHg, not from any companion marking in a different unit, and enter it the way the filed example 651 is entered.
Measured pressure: 80
